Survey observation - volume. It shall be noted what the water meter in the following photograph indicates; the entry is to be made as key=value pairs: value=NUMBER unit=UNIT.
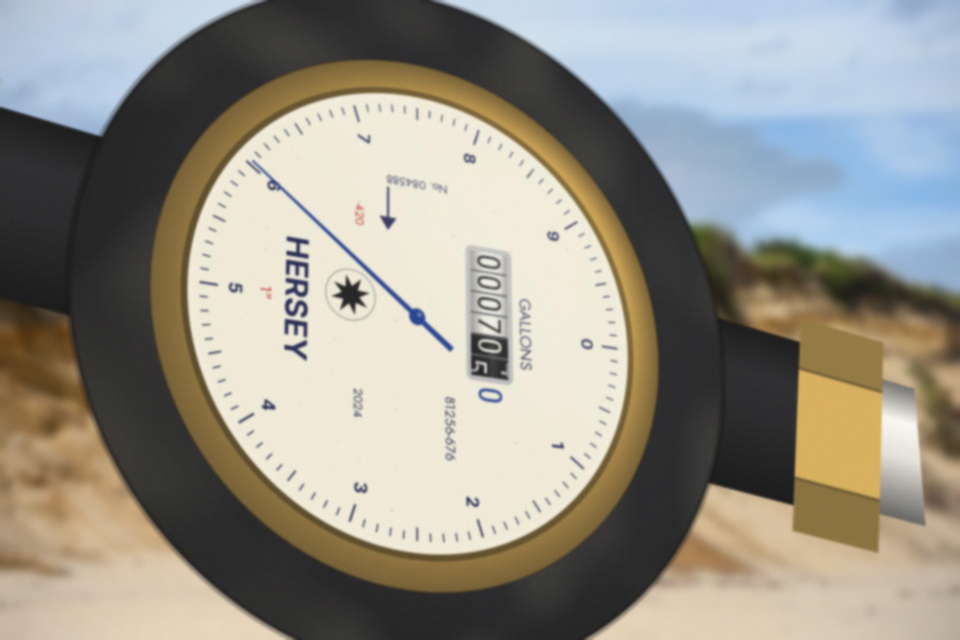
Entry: value=7046.0 unit=gal
